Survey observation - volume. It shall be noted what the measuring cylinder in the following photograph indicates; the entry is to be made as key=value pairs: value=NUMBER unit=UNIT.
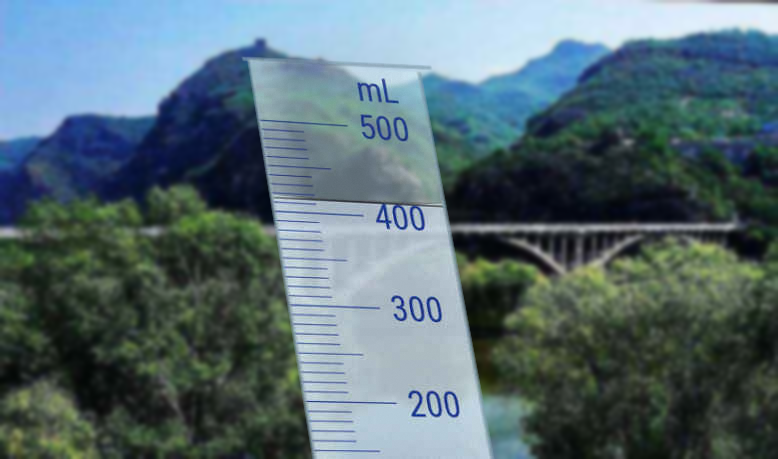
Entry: value=415 unit=mL
